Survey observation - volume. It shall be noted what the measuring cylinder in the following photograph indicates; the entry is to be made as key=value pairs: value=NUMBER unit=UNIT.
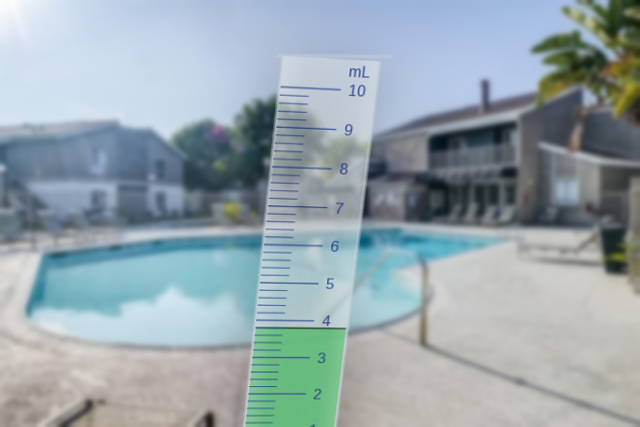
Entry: value=3.8 unit=mL
